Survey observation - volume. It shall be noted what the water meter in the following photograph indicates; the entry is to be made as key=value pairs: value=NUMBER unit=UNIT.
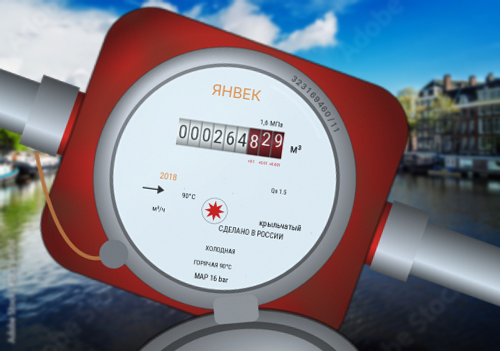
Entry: value=264.829 unit=m³
